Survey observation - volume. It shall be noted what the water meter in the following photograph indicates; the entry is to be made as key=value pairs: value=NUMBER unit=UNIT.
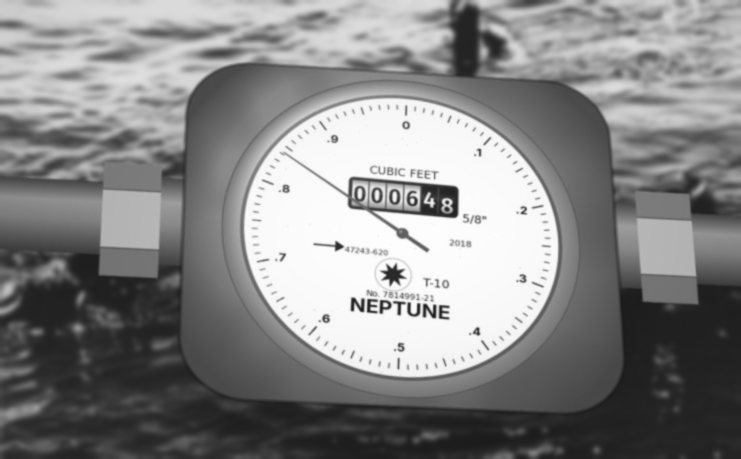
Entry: value=647.84 unit=ft³
